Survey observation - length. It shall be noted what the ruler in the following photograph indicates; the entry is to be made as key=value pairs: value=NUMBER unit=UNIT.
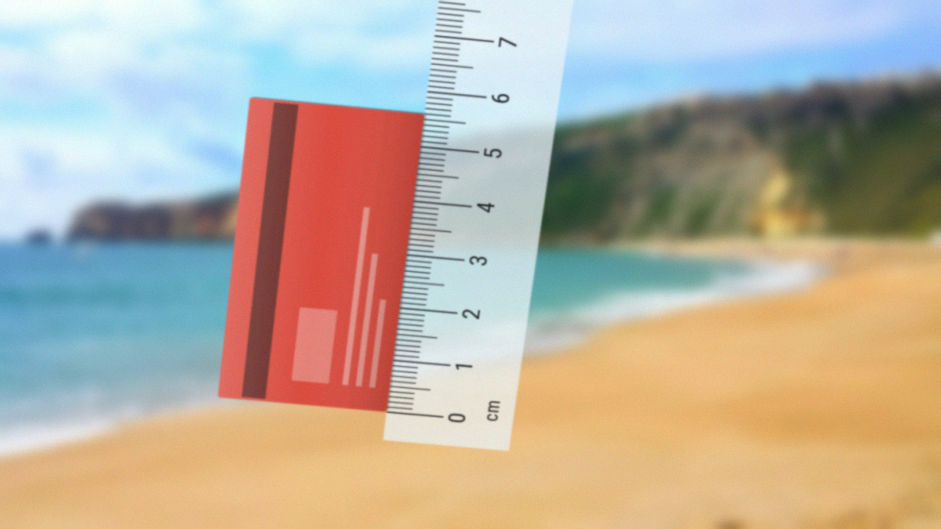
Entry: value=5.6 unit=cm
